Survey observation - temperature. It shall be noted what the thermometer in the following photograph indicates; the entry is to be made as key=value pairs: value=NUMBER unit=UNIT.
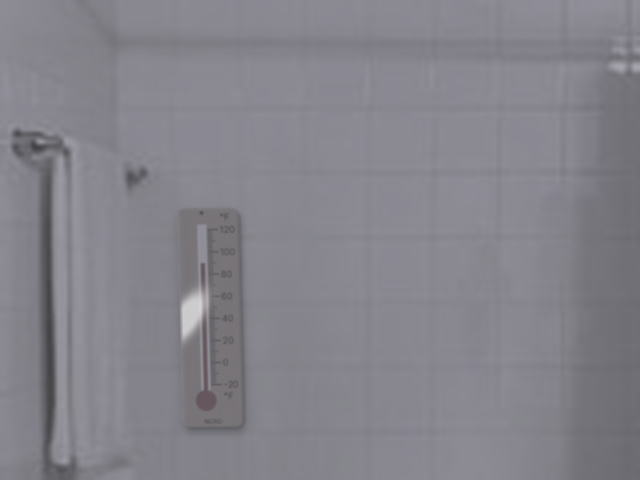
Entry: value=90 unit=°F
